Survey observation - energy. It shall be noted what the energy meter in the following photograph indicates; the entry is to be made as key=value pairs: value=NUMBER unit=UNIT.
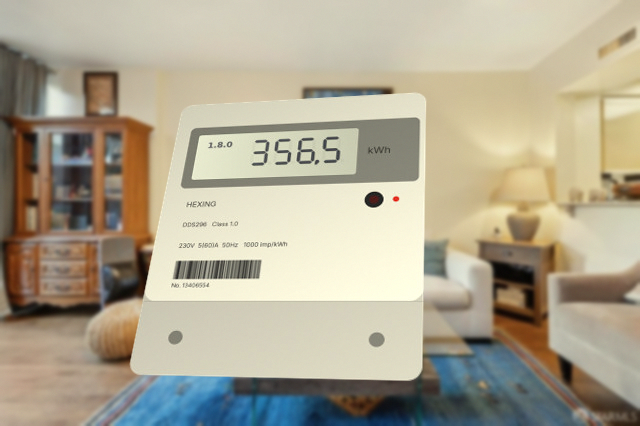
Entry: value=356.5 unit=kWh
